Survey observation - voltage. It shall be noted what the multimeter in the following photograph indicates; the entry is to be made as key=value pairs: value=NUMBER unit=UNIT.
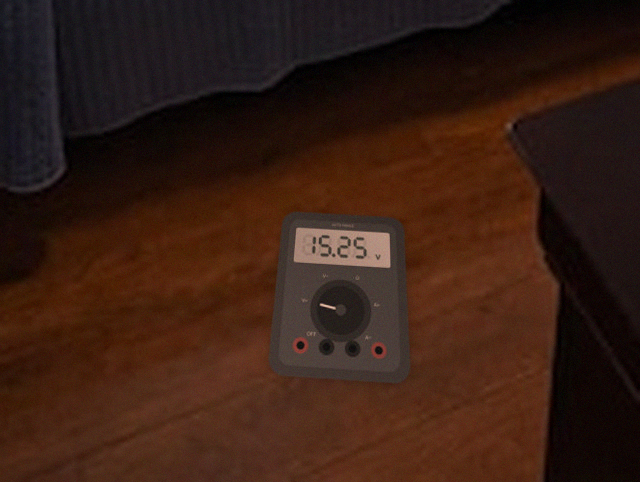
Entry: value=15.25 unit=V
